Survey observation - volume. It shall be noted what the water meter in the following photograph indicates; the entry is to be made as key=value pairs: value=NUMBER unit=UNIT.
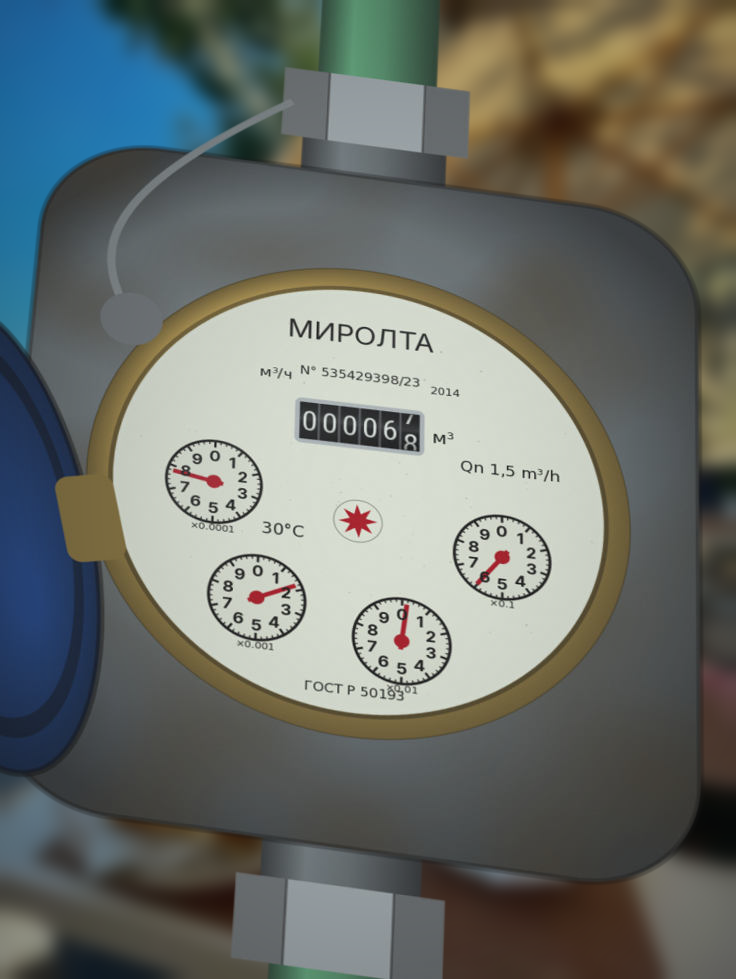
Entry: value=67.6017 unit=m³
